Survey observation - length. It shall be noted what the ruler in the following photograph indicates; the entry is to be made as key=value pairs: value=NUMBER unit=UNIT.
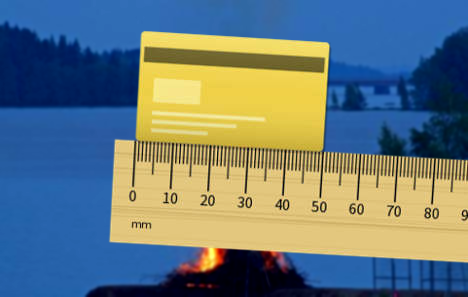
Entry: value=50 unit=mm
